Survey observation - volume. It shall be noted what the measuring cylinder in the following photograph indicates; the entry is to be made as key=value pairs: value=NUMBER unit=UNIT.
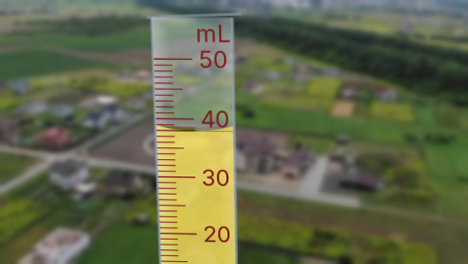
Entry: value=38 unit=mL
